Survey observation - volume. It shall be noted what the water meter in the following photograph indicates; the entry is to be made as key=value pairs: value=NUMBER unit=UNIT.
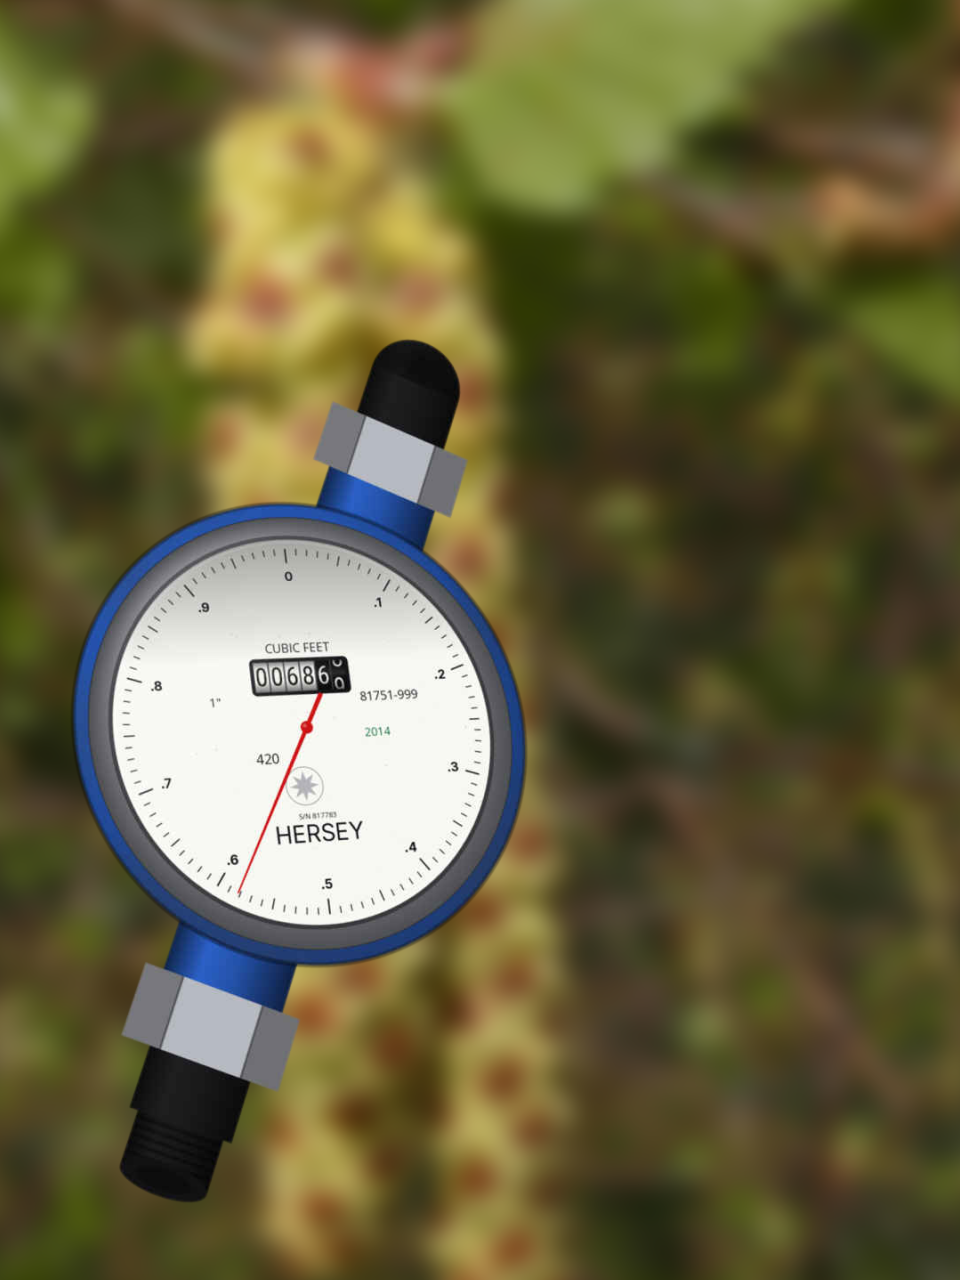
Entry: value=6868.58 unit=ft³
